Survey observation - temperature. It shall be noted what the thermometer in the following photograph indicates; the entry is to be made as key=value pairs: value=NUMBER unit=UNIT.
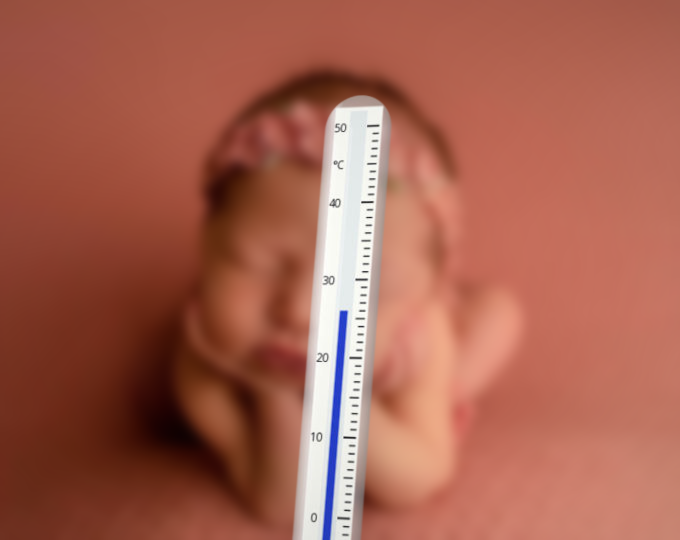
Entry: value=26 unit=°C
